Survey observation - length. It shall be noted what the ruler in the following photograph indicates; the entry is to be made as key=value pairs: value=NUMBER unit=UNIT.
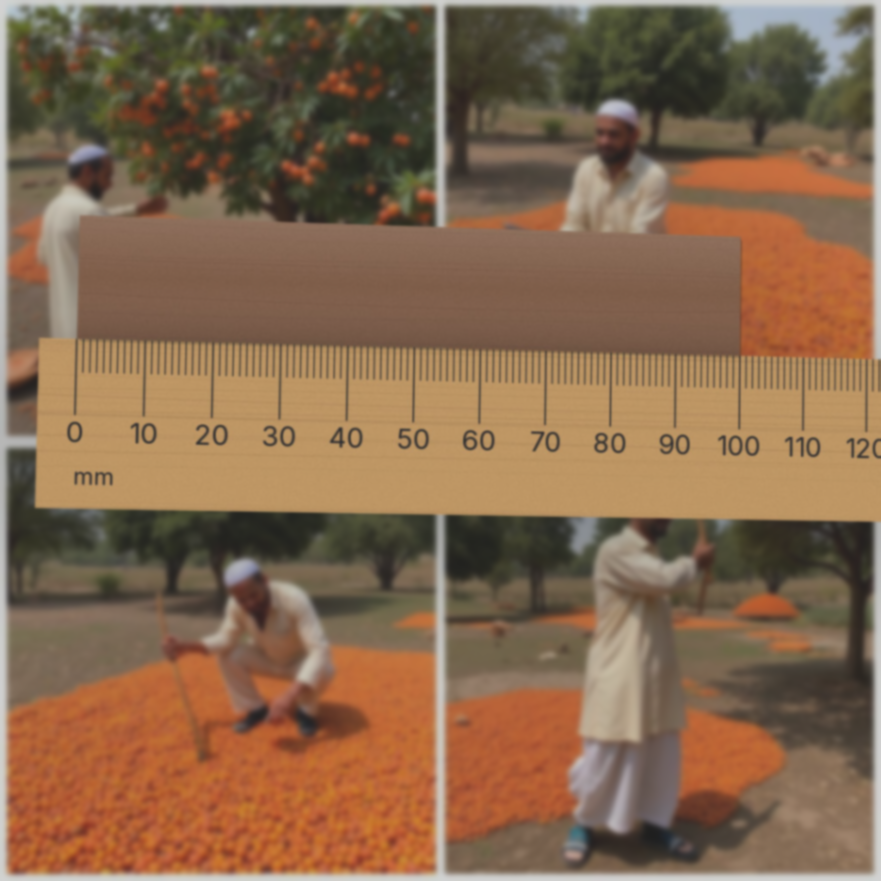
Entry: value=100 unit=mm
